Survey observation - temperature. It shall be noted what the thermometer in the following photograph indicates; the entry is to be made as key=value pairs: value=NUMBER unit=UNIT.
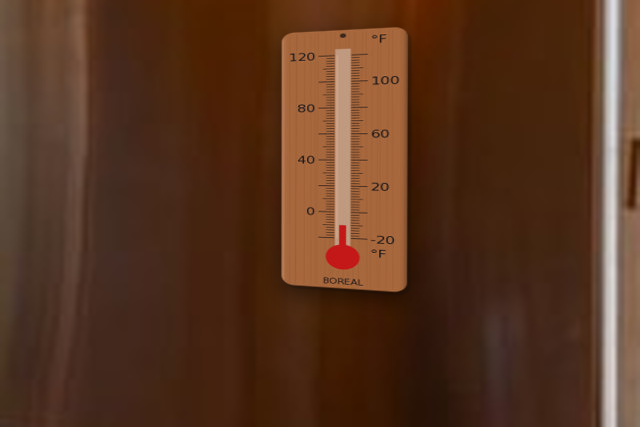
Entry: value=-10 unit=°F
